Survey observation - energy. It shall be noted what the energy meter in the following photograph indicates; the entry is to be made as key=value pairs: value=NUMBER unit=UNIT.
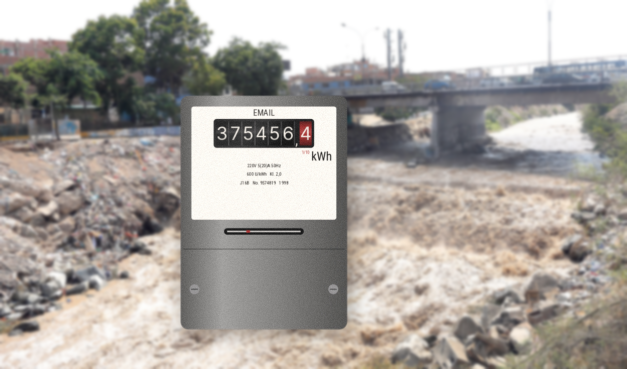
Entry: value=375456.4 unit=kWh
